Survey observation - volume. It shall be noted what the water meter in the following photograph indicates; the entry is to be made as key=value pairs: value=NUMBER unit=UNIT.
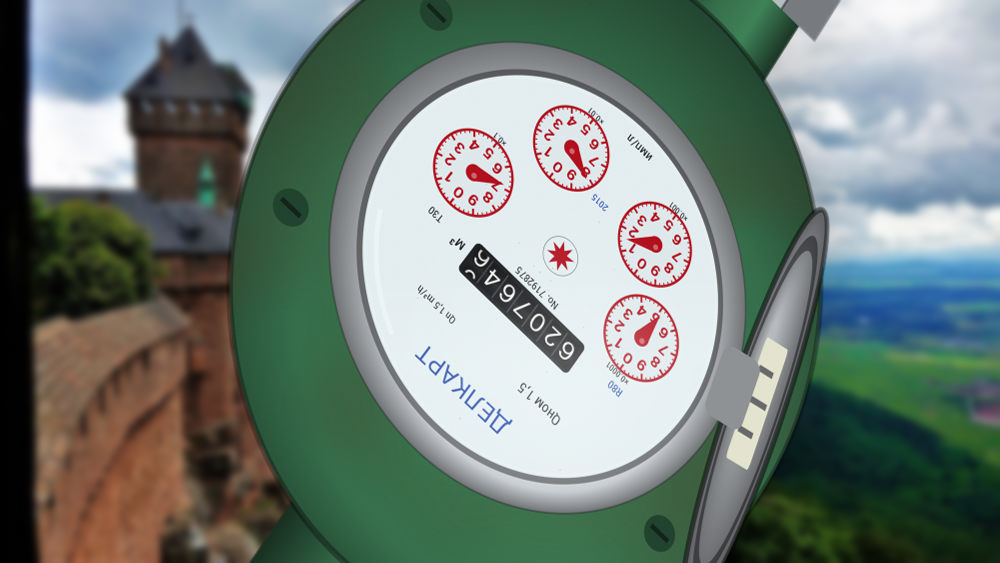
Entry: value=6207645.6815 unit=m³
